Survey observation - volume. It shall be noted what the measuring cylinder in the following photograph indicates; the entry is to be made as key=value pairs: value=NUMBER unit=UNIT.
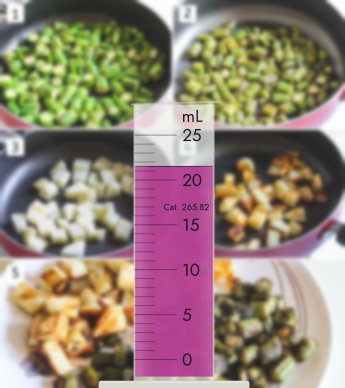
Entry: value=21.5 unit=mL
